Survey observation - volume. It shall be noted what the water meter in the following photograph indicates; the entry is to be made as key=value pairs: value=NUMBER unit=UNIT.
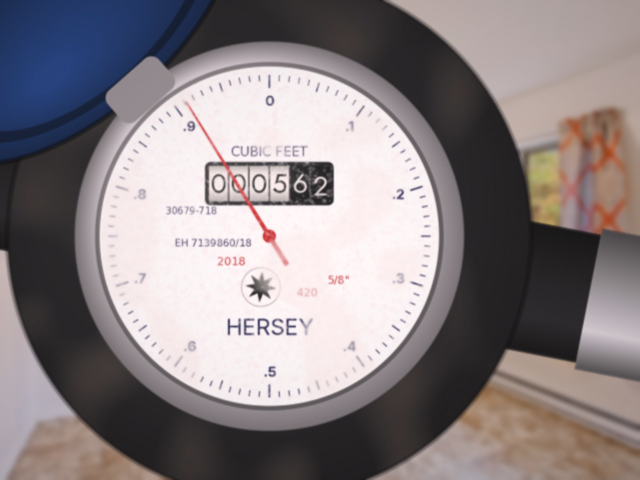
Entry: value=561.91 unit=ft³
